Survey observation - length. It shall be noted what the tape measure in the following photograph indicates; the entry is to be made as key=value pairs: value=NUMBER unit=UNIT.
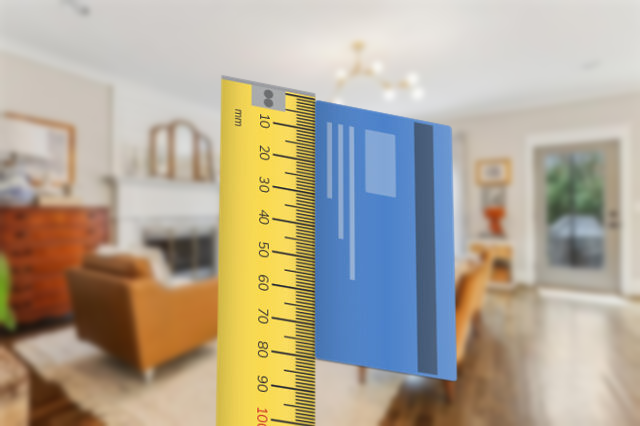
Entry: value=80 unit=mm
